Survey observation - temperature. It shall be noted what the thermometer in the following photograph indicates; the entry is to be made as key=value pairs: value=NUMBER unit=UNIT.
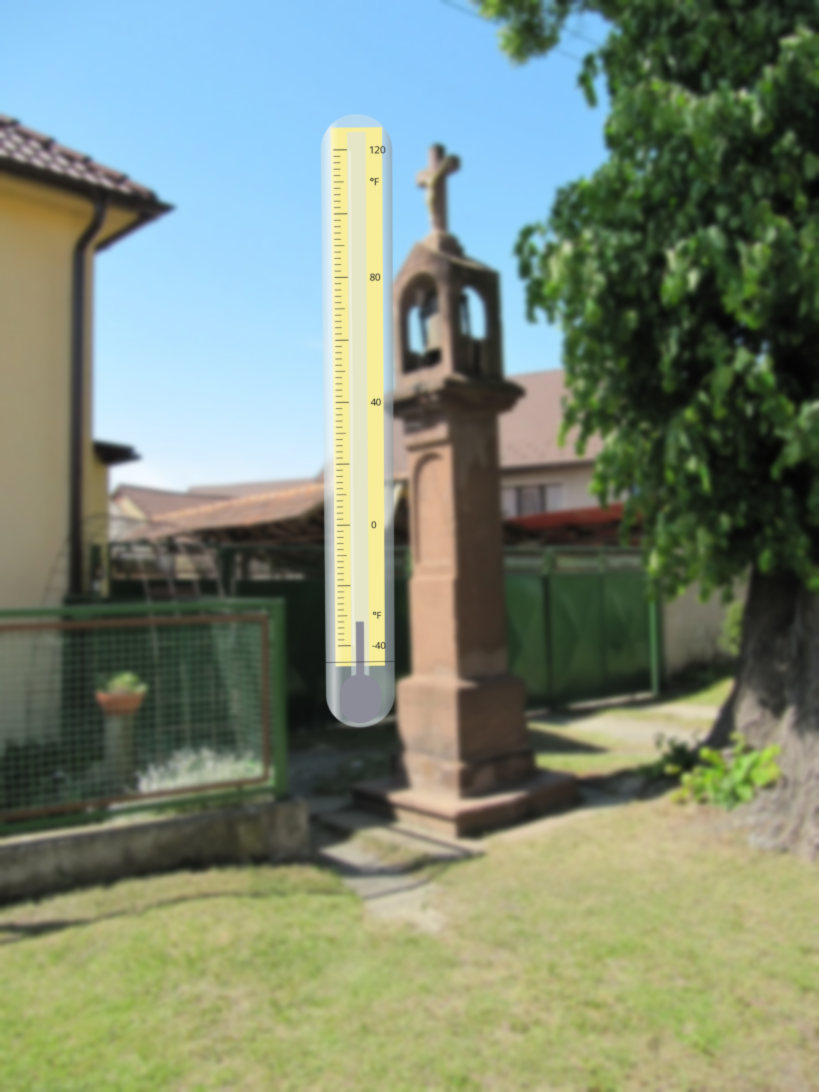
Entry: value=-32 unit=°F
